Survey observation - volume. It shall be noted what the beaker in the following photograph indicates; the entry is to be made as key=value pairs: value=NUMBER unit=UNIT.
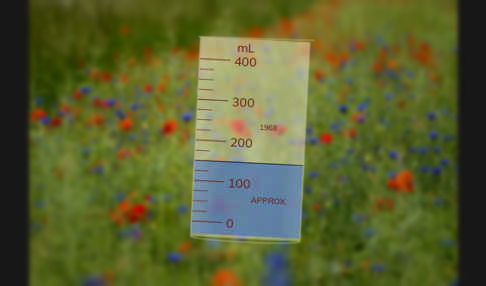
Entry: value=150 unit=mL
